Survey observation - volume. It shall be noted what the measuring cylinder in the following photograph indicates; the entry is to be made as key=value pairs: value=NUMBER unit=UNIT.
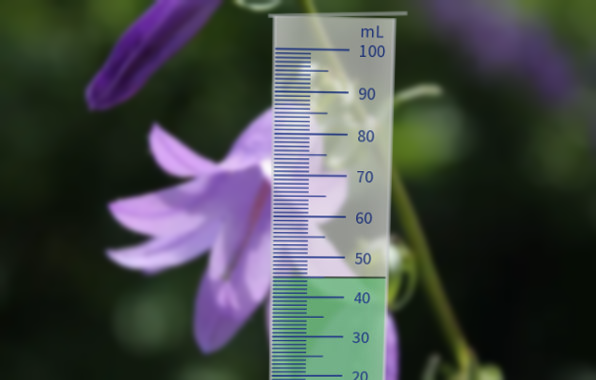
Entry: value=45 unit=mL
